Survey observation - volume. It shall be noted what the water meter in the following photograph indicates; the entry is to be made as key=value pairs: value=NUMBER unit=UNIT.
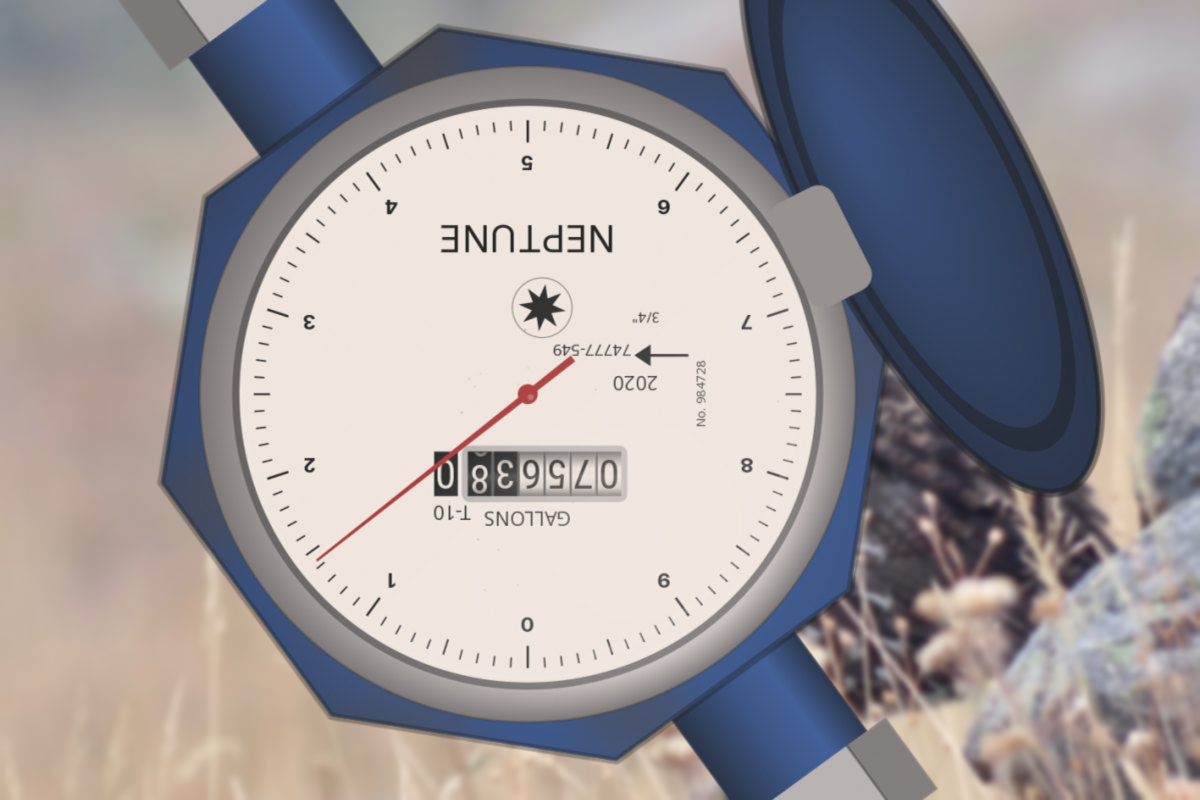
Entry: value=756381.4 unit=gal
